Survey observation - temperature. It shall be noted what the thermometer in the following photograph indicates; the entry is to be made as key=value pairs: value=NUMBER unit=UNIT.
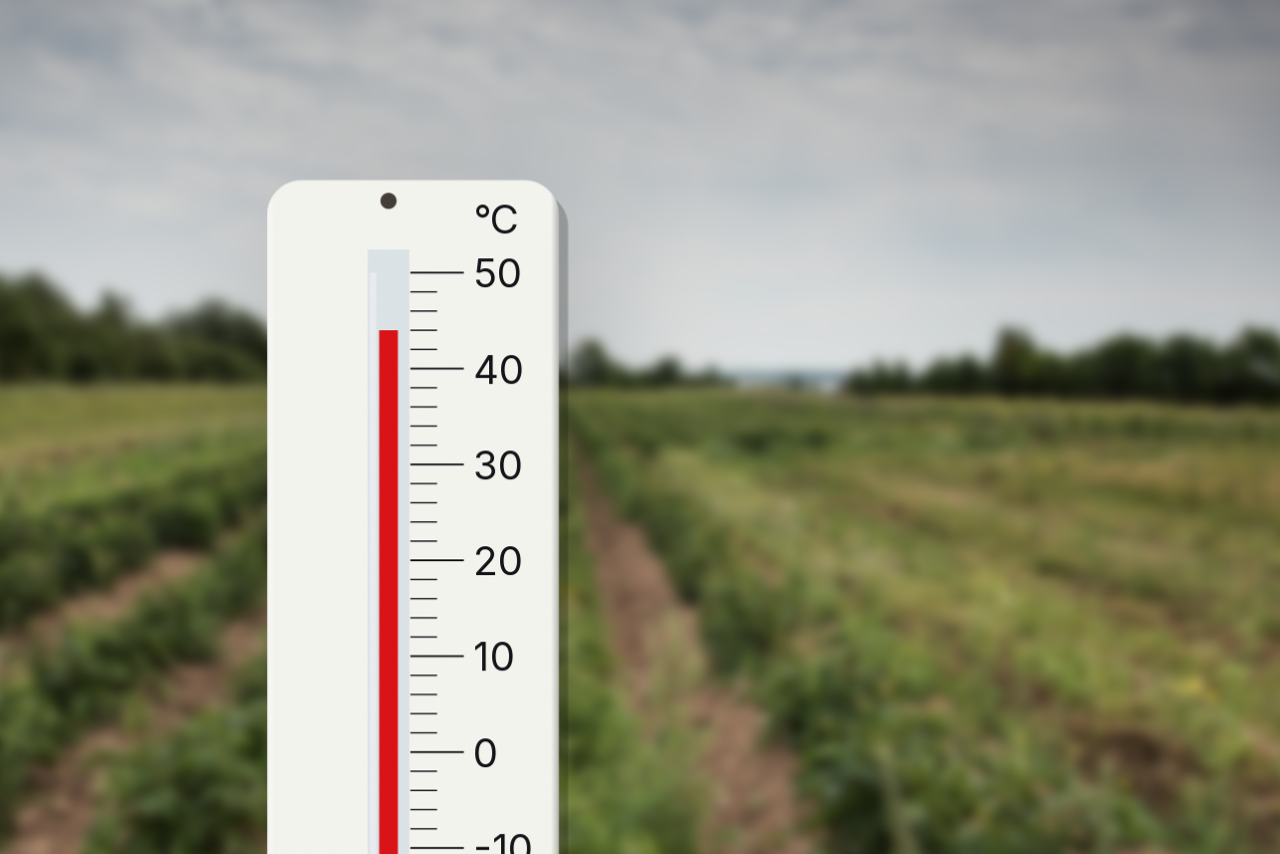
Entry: value=44 unit=°C
